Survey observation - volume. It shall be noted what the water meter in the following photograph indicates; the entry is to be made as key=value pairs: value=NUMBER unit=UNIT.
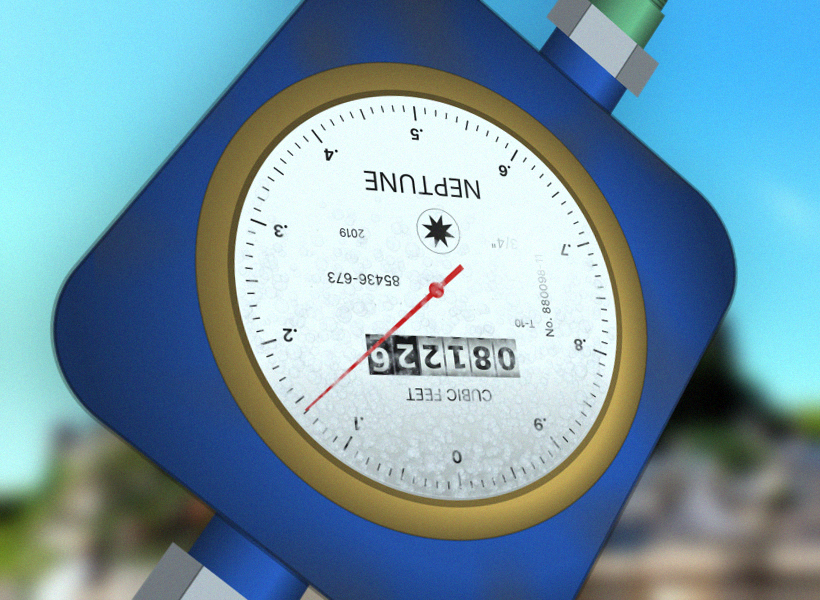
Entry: value=81226.14 unit=ft³
